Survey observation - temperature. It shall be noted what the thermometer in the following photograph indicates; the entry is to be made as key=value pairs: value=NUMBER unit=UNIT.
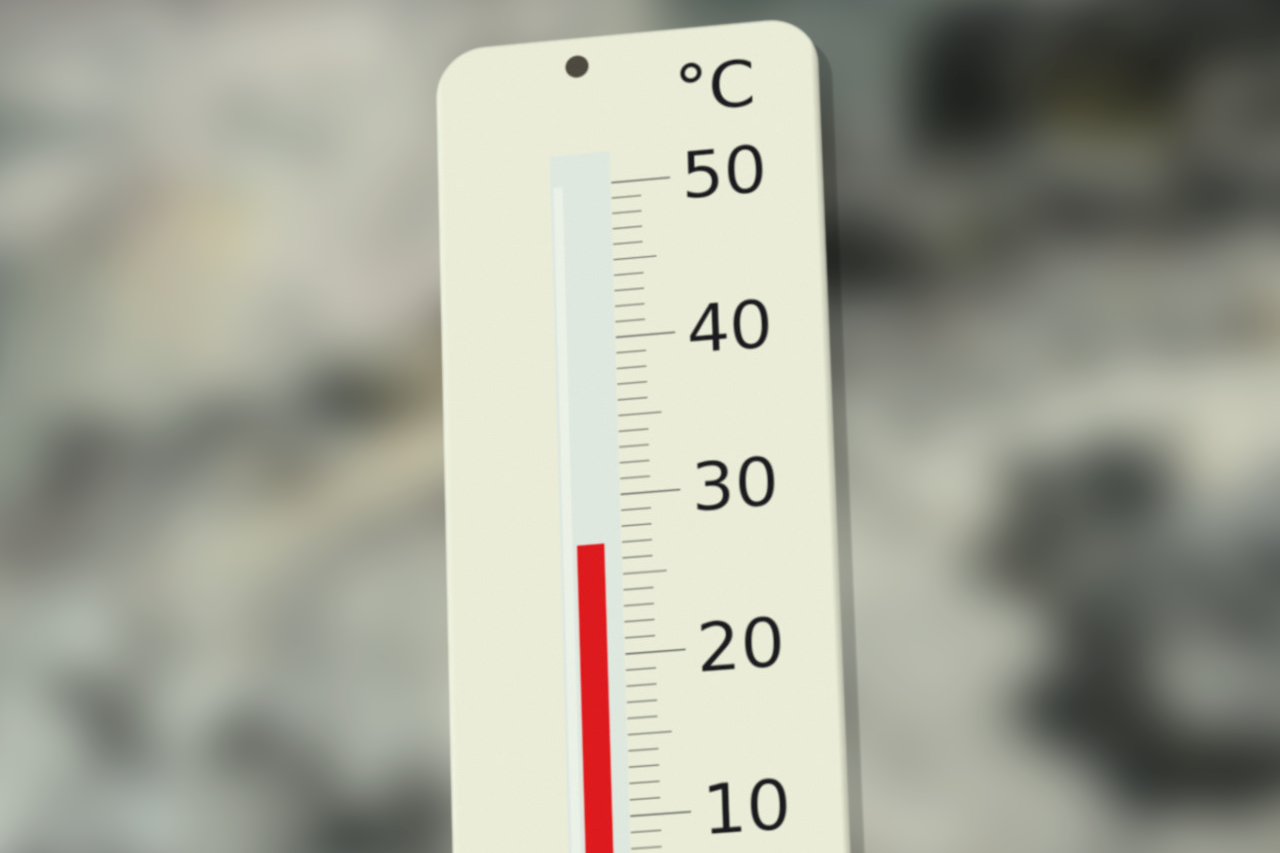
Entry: value=27 unit=°C
